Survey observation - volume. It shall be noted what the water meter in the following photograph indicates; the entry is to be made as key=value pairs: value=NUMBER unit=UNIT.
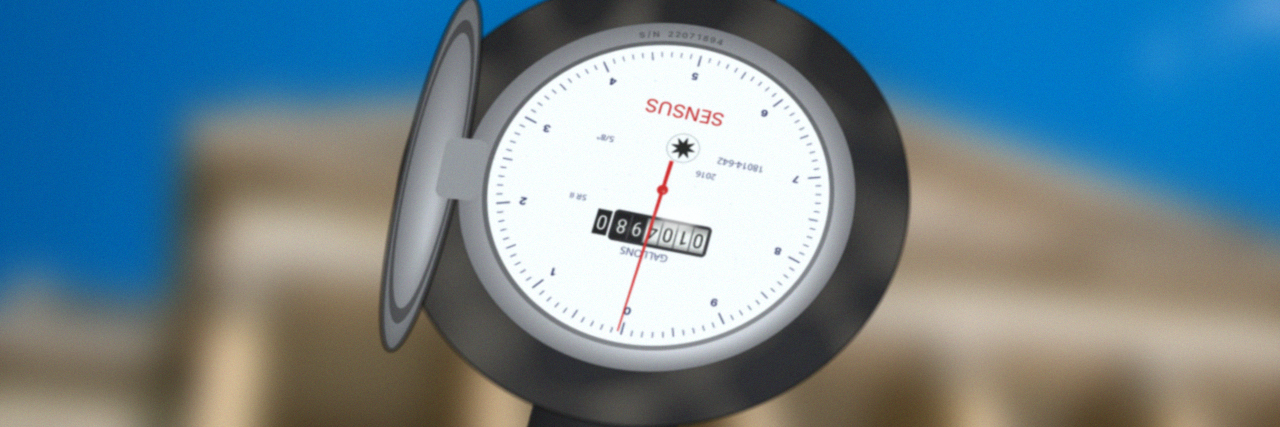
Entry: value=104980.0 unit=gal
